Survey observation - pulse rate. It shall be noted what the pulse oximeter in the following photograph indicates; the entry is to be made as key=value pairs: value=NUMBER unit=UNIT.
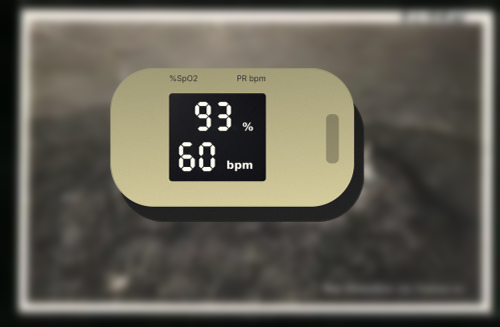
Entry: value=60 unit=bpm
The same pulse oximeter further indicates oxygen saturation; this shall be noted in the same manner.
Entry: value=93 unit=%
